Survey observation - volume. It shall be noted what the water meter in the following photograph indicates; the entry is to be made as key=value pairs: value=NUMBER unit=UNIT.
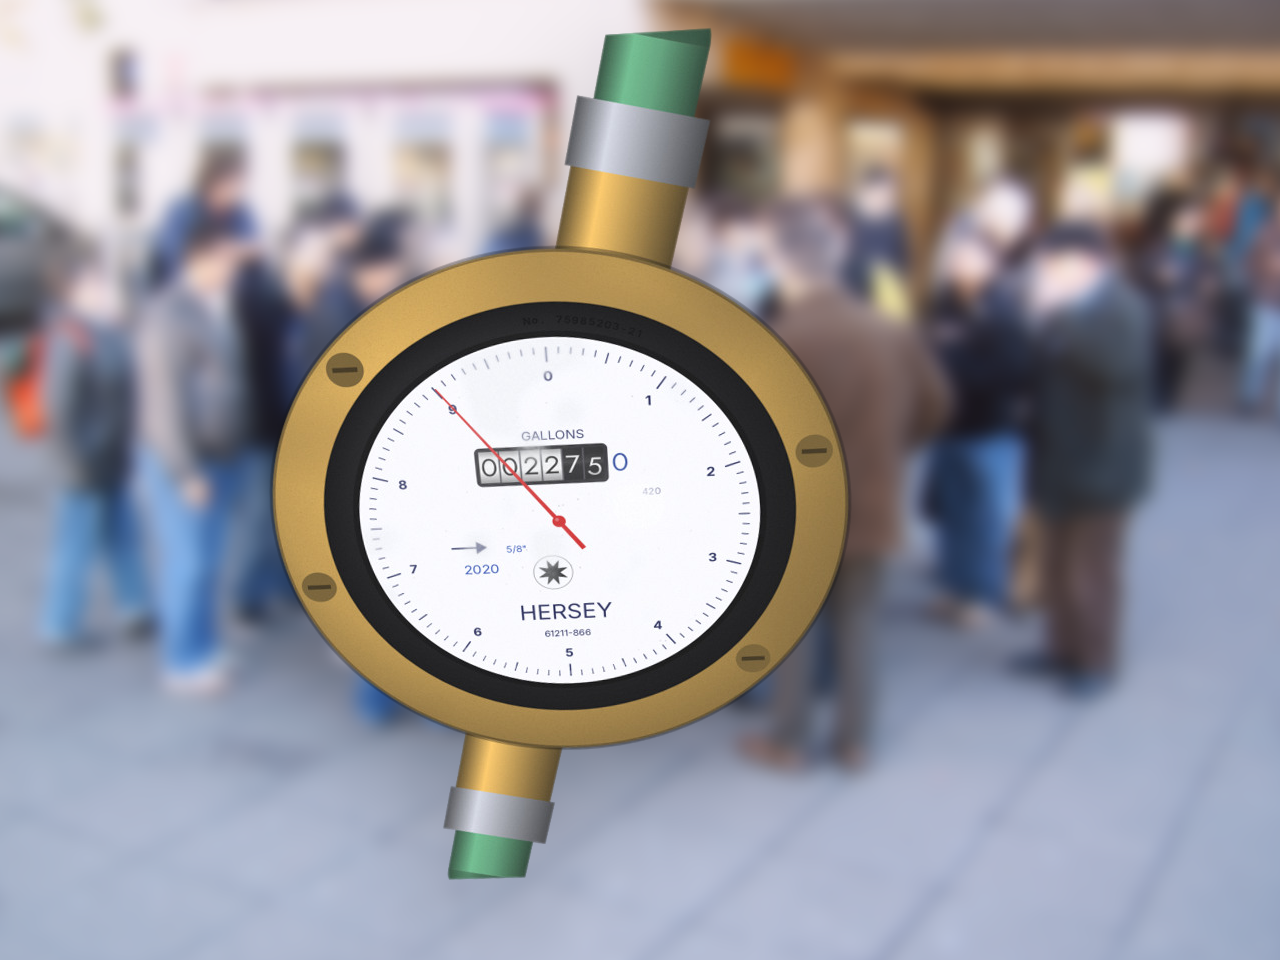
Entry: value=22749.0 unit=gal
